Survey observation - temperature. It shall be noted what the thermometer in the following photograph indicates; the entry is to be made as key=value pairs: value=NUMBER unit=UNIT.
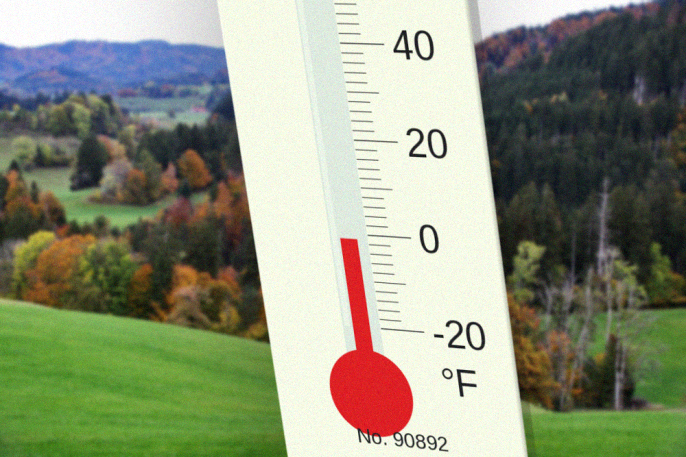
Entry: value=-1 unit=°F
